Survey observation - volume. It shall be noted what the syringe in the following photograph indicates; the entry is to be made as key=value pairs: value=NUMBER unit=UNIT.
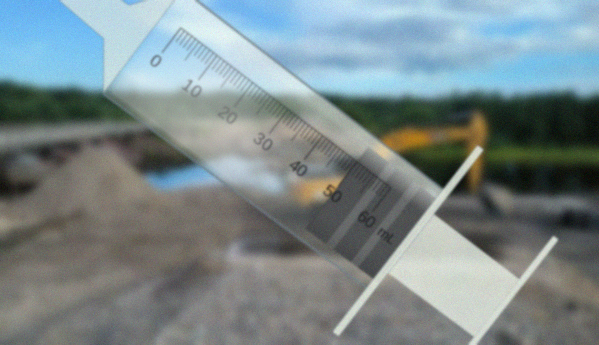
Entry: value=50 unit=mL
